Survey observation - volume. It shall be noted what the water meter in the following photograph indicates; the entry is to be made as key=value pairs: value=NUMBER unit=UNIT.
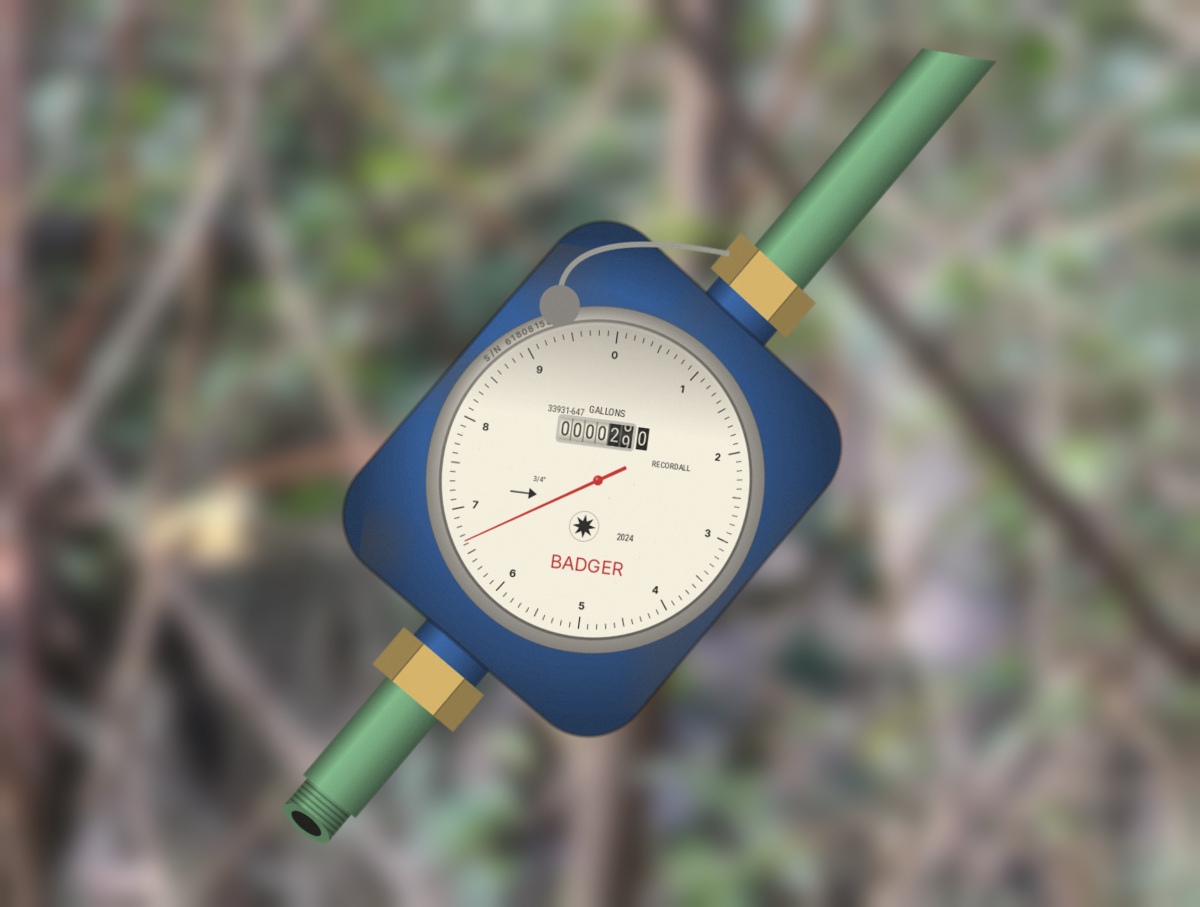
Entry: value=286.6 unit=gal
